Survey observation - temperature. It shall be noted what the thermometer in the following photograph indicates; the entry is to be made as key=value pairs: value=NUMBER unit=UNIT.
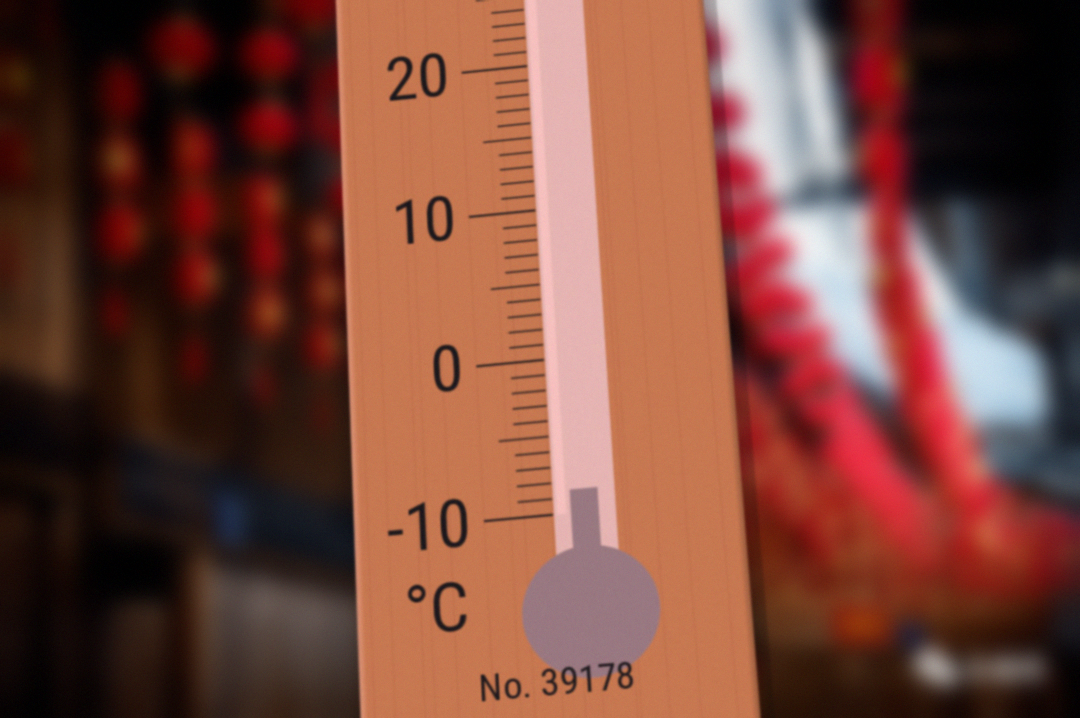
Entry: value=-8.5 unit=°C
